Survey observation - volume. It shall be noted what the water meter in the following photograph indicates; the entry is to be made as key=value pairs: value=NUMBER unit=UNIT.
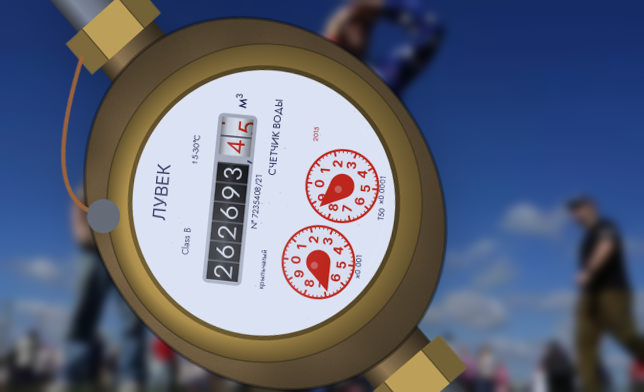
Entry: value=262693.4468 unit=m³
